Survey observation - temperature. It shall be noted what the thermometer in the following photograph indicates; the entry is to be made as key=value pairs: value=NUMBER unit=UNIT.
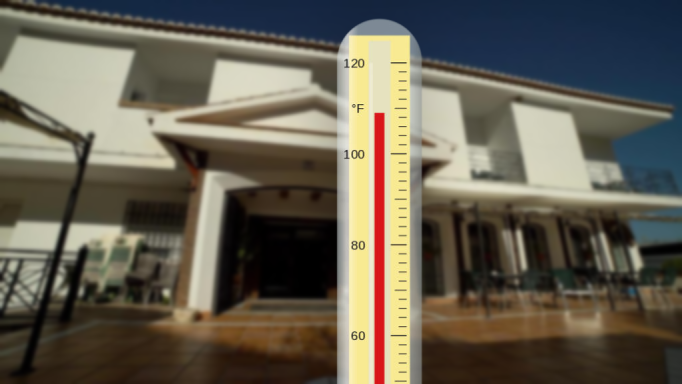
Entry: value=109 unit=°F
